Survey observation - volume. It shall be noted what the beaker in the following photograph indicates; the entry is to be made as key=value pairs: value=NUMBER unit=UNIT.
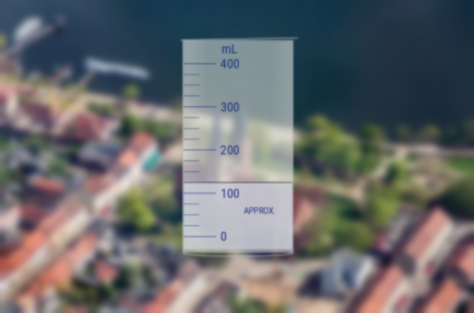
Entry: value=125 unit=mL
